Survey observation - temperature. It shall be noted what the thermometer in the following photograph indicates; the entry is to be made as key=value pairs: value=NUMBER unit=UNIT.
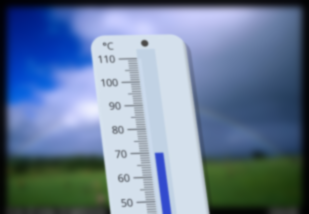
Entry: value=70 unit=°C
